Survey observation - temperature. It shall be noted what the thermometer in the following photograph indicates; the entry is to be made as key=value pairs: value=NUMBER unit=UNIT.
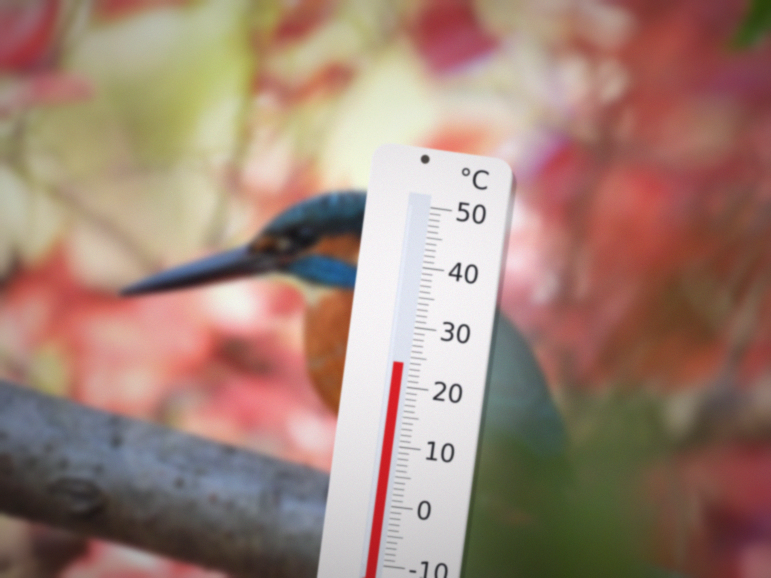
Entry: value=24 unit=°C
